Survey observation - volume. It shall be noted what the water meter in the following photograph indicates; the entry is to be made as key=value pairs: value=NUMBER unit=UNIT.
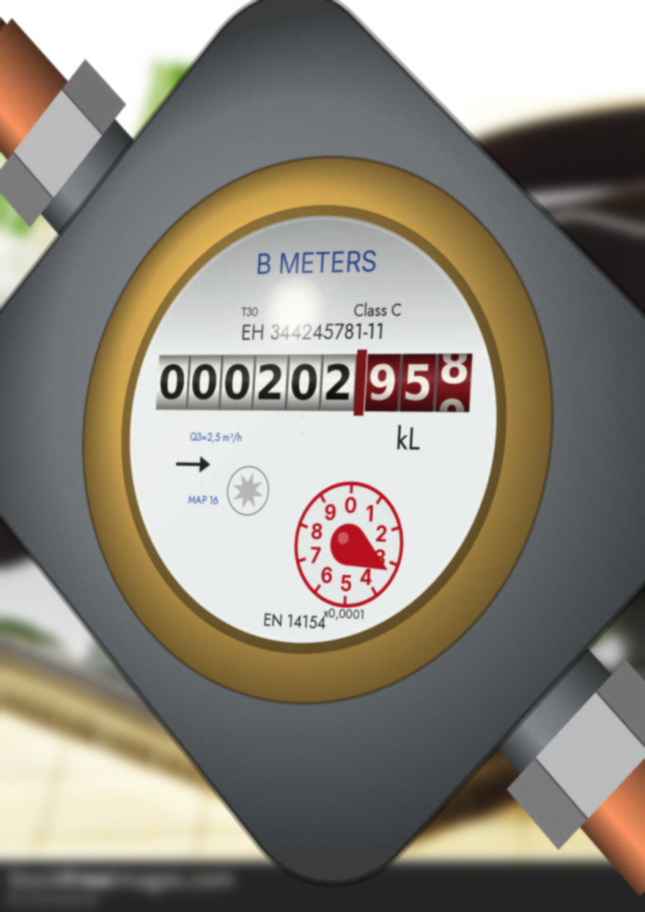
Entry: value=202.9583 unit=kL
